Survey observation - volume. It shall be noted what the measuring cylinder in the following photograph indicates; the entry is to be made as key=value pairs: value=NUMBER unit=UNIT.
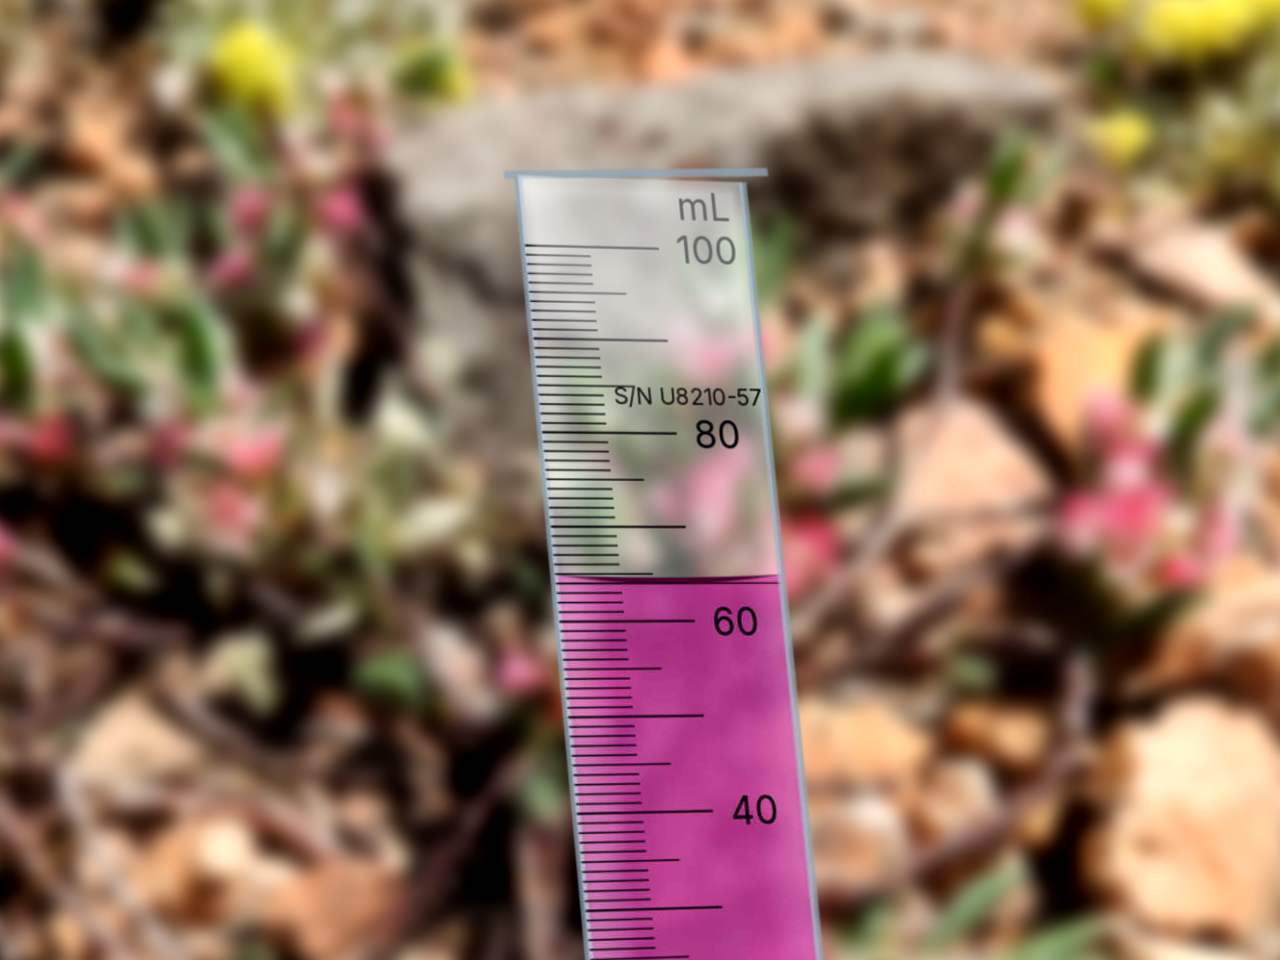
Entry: value=64 unit=mL
